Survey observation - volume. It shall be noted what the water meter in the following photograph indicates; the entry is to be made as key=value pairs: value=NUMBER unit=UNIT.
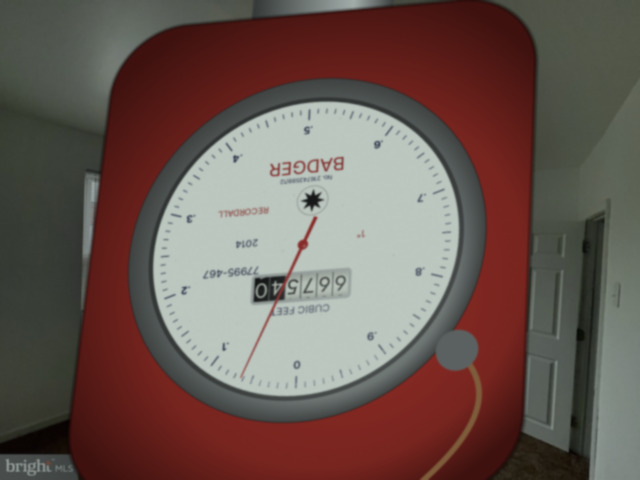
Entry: value=667540.06 unit=ft³
